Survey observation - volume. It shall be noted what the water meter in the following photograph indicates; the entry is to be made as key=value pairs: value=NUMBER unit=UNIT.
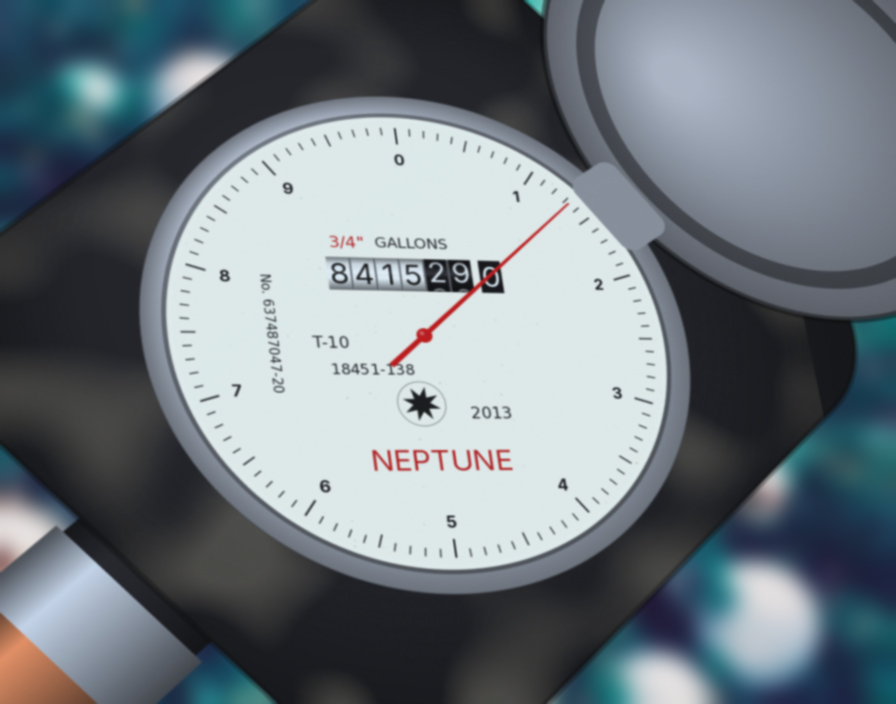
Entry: value=8415291.3 unit=gal
